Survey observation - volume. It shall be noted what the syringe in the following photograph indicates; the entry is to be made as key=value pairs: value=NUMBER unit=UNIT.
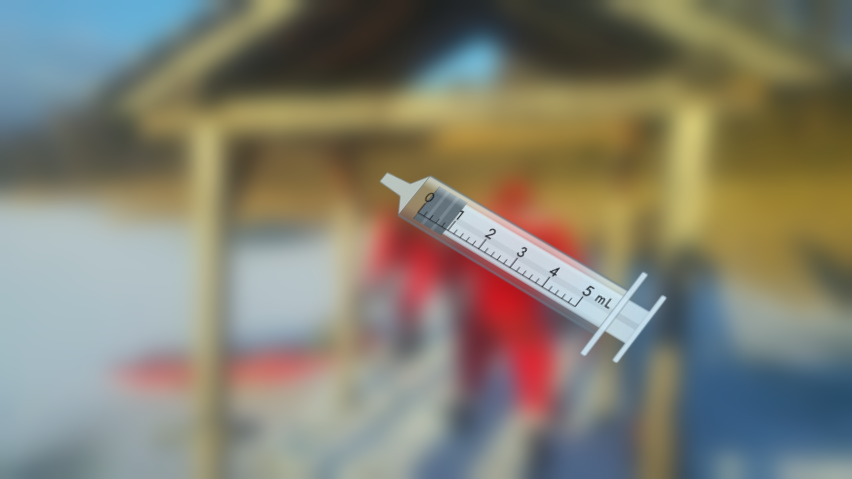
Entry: value=0 unit=mL
